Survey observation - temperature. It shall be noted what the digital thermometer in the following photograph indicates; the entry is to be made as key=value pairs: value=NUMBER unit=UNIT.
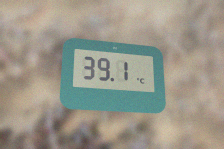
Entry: value=39.1 unit=°C
